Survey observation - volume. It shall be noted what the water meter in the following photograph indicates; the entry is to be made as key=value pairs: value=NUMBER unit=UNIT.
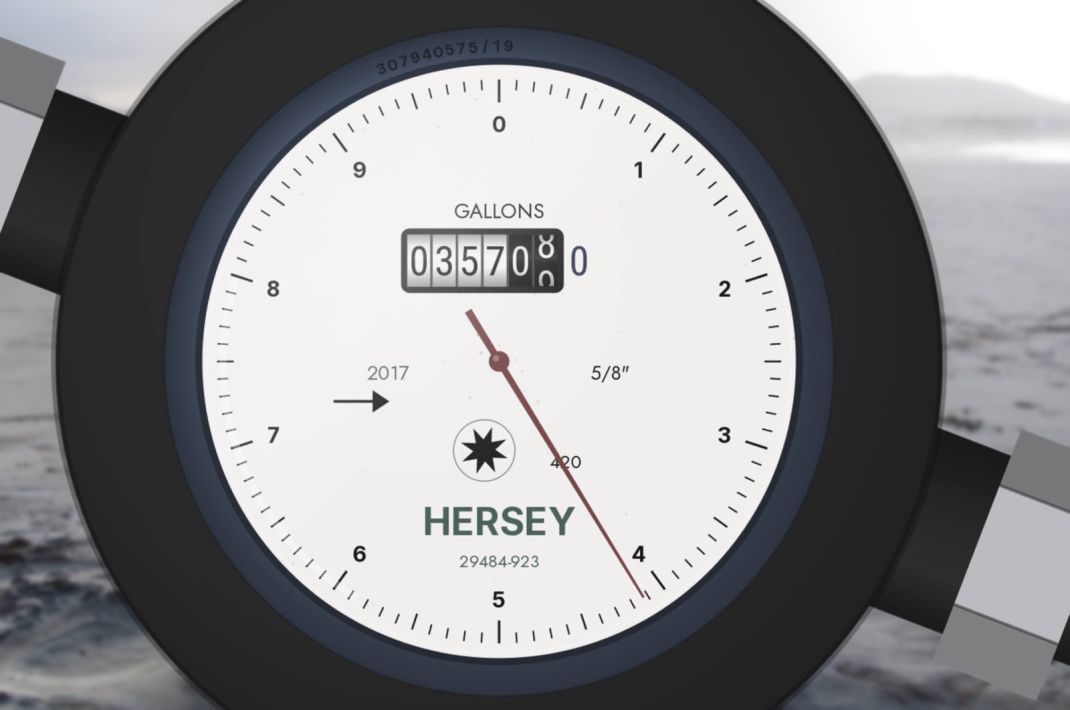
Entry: value=357084.1 unit=gal
